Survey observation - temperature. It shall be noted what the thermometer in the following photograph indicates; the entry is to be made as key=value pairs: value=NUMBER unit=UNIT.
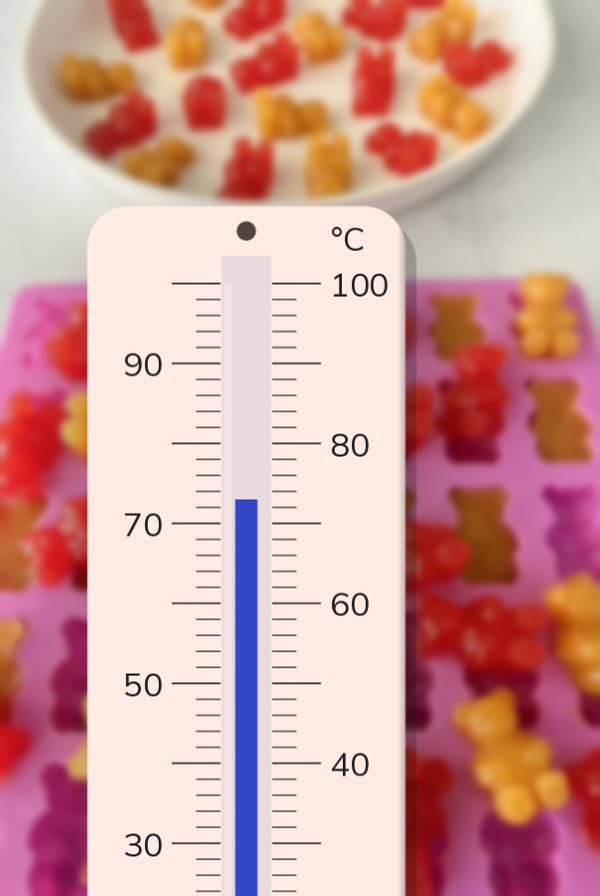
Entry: value=73 unit=°C
